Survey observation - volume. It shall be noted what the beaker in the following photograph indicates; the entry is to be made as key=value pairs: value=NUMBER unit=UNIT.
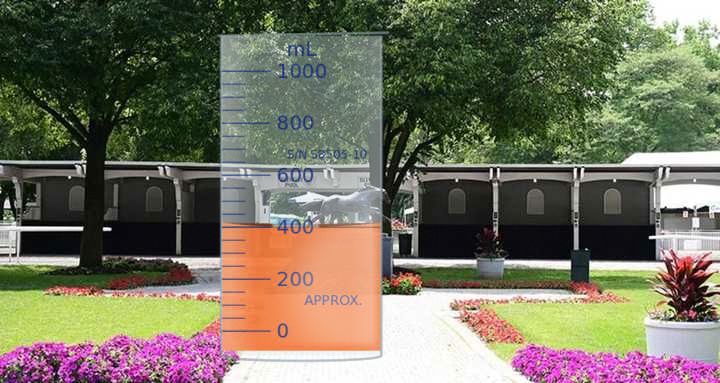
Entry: value=400 unit=mL
